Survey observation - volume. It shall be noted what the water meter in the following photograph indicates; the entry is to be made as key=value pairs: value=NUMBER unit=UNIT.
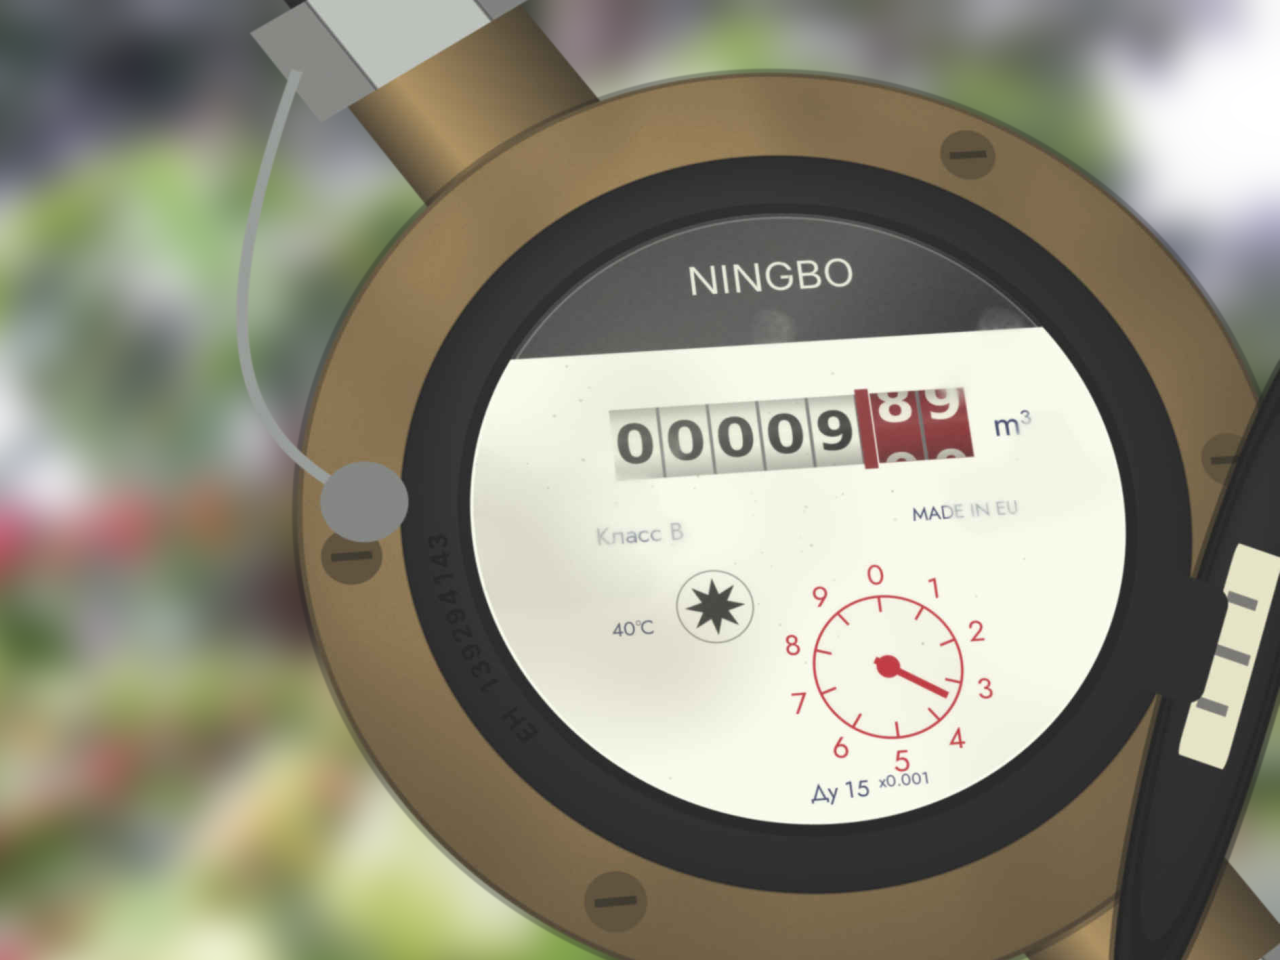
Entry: value=9.893 unit=m³
